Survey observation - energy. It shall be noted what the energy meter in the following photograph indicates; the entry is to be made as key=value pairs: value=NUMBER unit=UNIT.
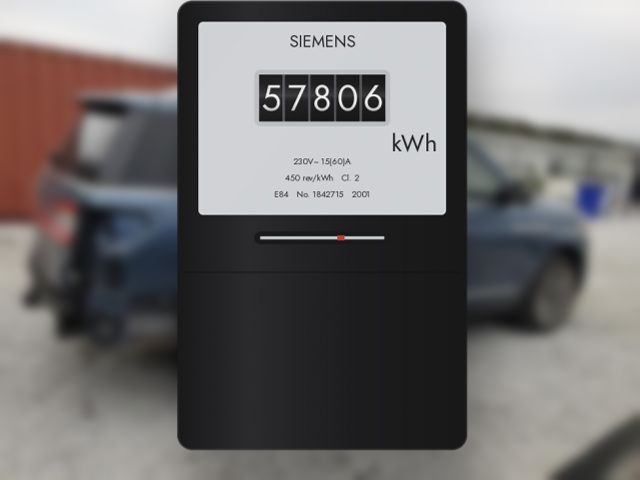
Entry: value=57806 unit=kWh
